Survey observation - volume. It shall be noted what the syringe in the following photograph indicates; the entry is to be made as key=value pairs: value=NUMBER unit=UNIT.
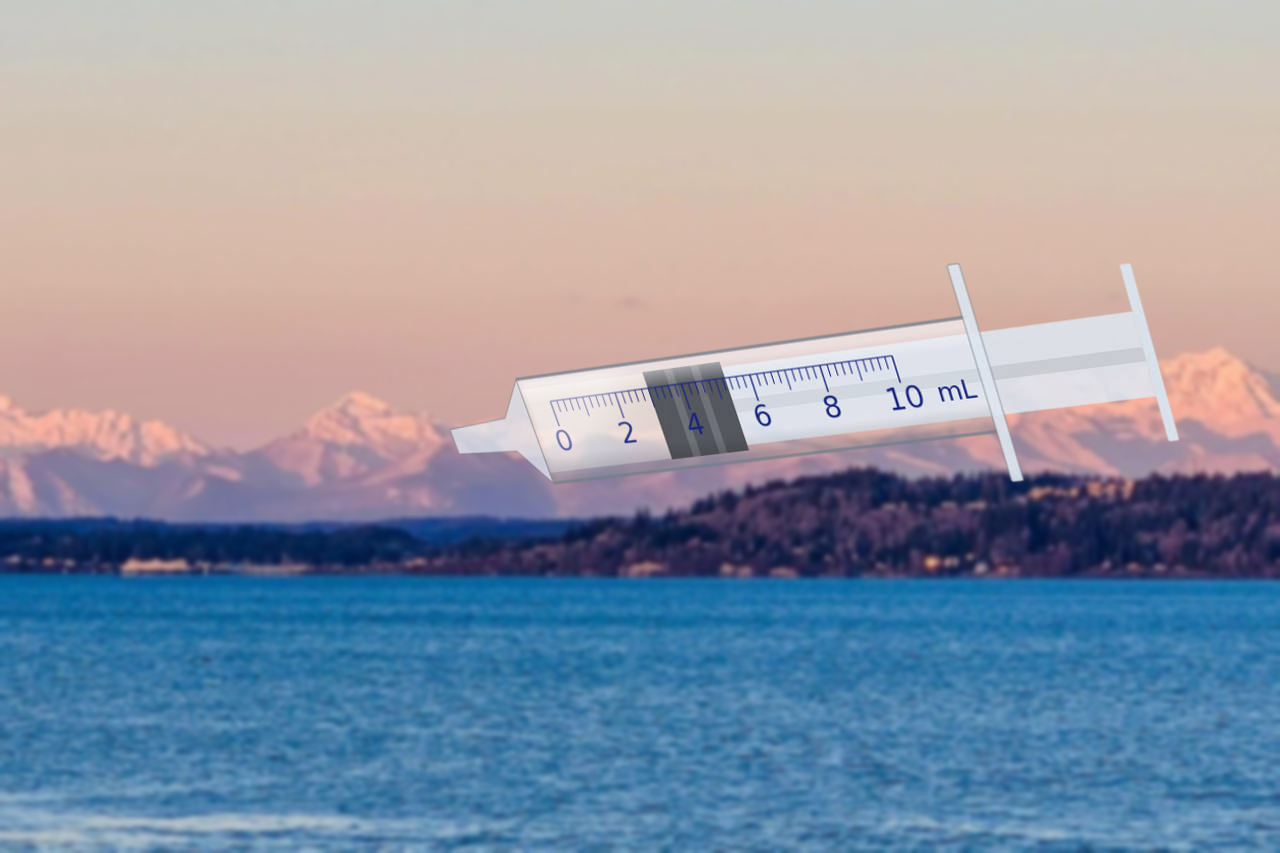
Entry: value=3 unit=mL
